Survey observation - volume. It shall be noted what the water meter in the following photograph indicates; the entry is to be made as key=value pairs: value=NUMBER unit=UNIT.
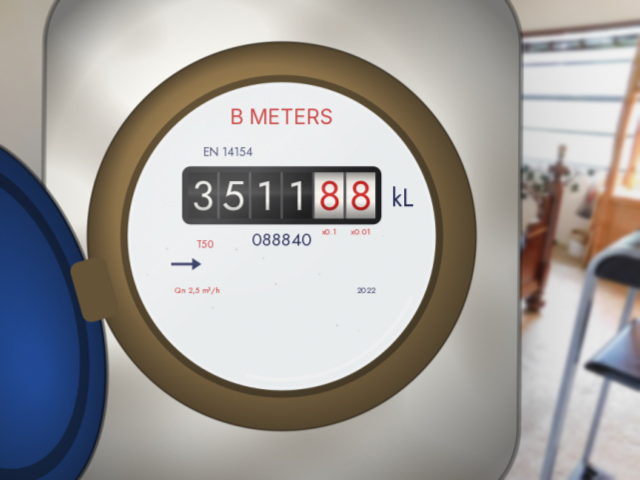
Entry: value=3511.88 unit=kL
